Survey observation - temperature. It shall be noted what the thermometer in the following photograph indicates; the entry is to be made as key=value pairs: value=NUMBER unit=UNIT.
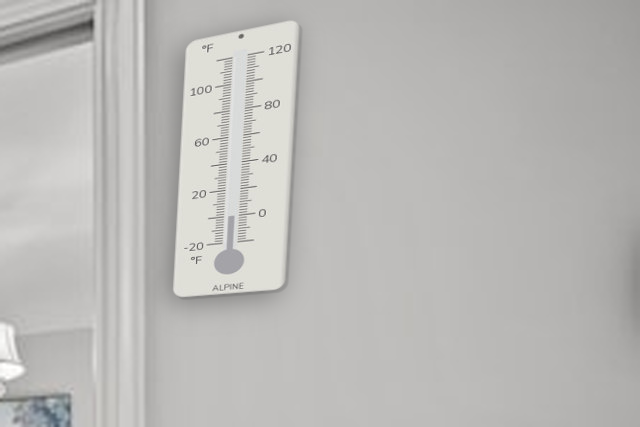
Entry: value=0 unit=°F
